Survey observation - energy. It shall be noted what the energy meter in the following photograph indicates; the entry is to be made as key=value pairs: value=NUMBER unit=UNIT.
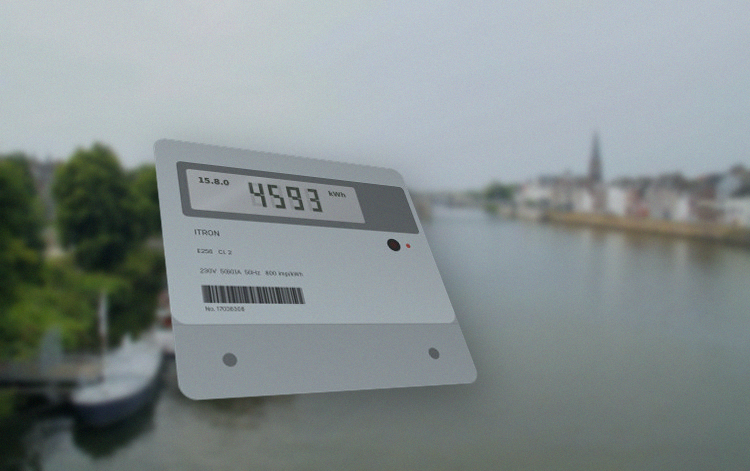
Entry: value=4593 unit=kWh
